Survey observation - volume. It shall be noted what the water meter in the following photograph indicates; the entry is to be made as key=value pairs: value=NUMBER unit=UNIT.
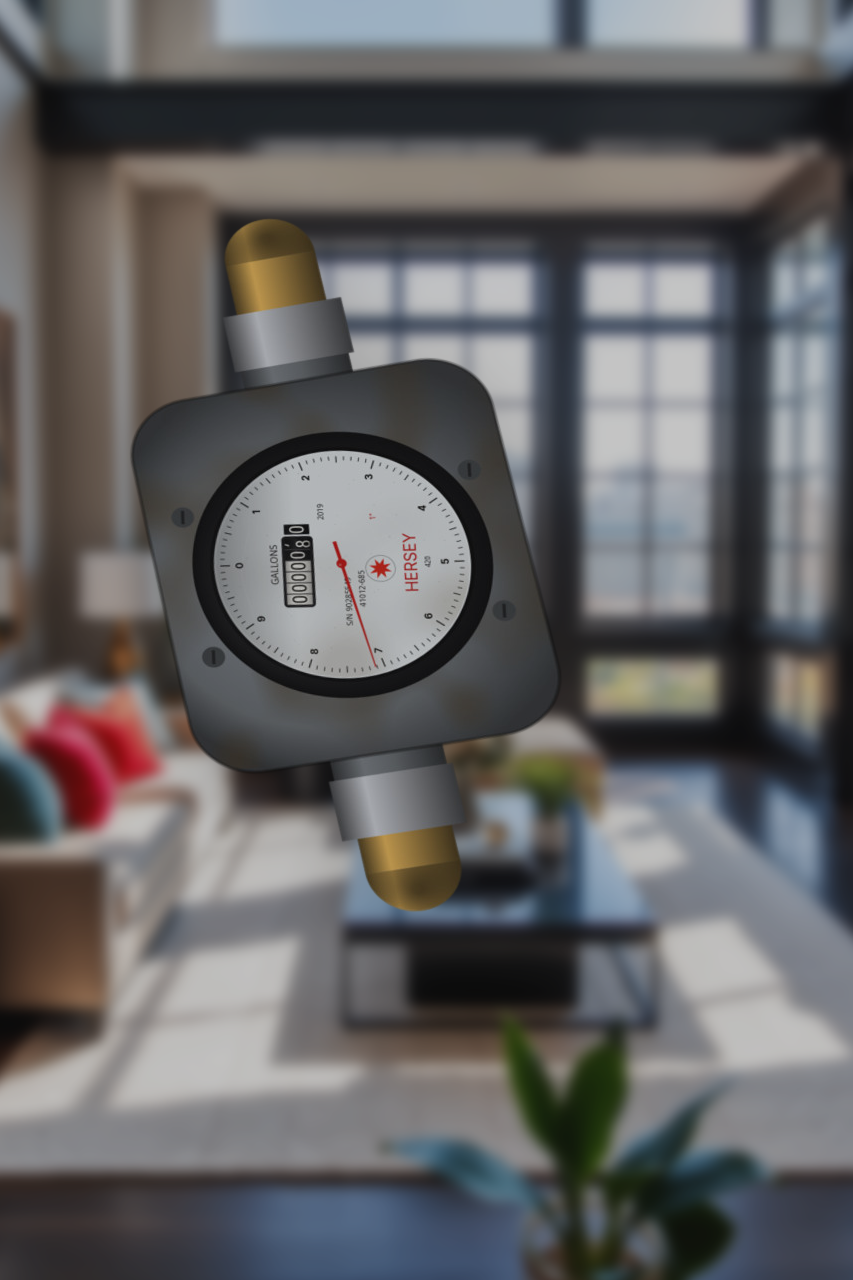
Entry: value=77.1 unit=gal
